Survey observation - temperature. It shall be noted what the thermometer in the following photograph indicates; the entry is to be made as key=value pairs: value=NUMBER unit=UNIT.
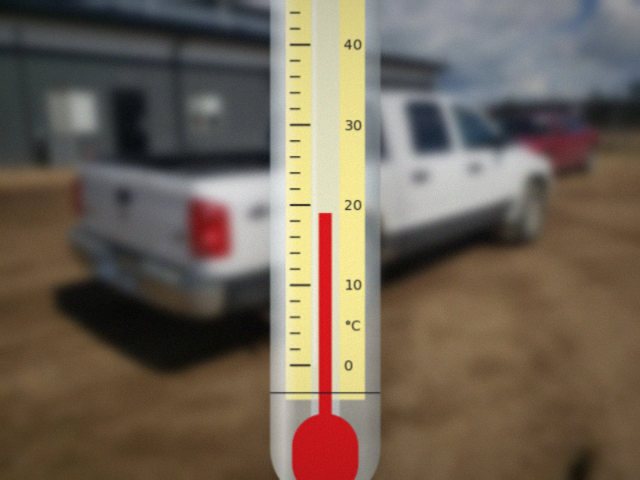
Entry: value=19 unit=°C
